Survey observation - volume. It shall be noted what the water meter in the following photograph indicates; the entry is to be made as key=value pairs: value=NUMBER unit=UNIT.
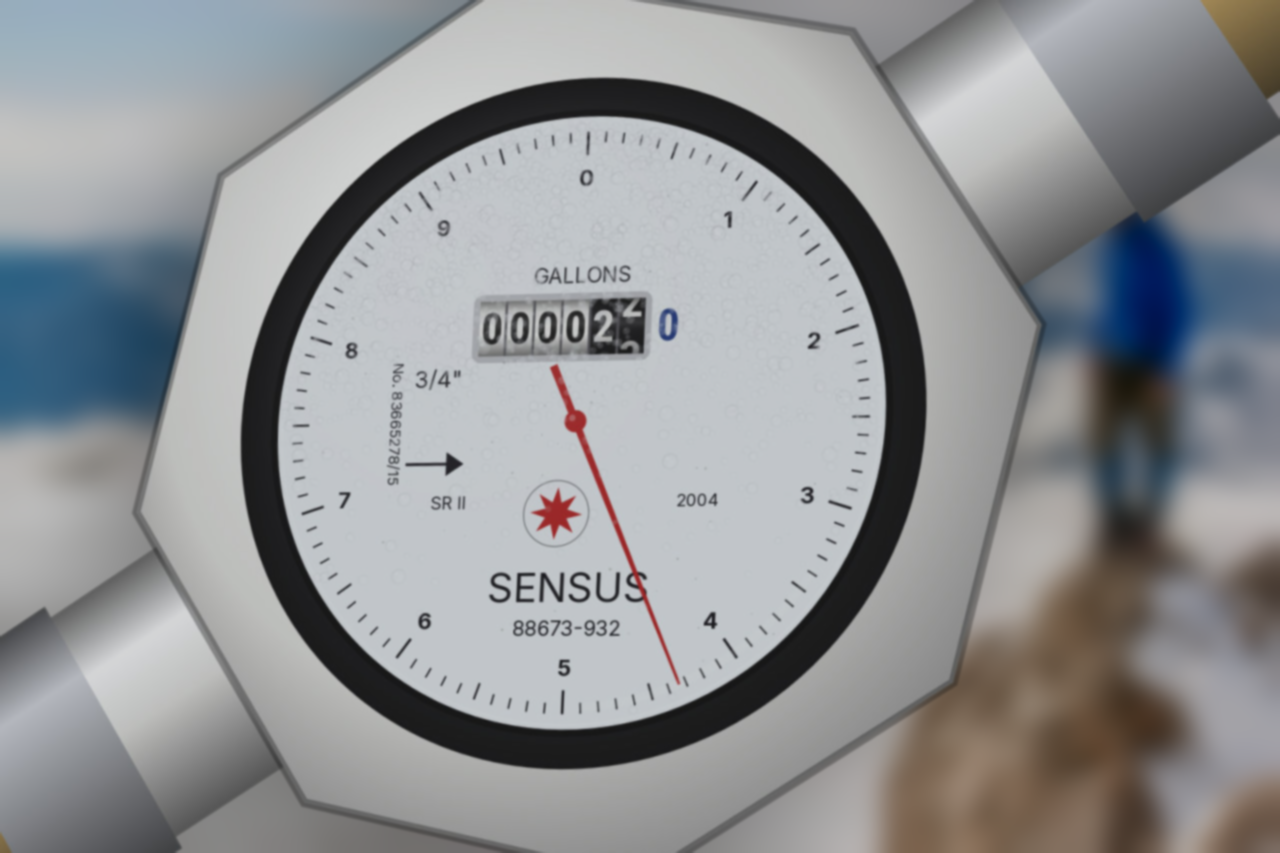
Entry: value=224.3 unit=gal
